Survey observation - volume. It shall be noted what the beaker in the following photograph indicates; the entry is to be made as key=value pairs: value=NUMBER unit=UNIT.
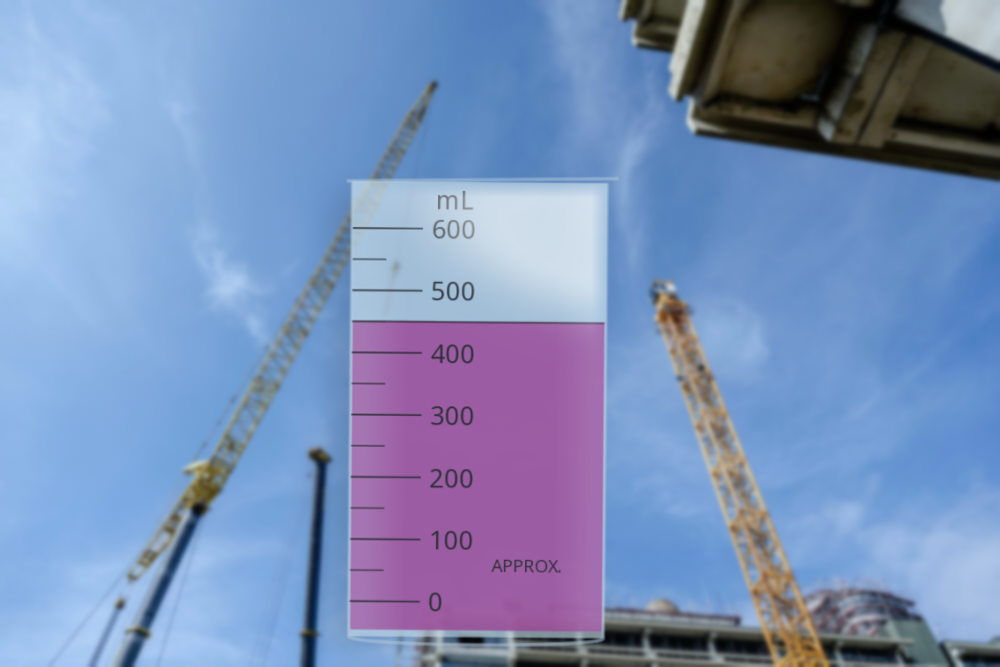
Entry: value=450 unit=mL
